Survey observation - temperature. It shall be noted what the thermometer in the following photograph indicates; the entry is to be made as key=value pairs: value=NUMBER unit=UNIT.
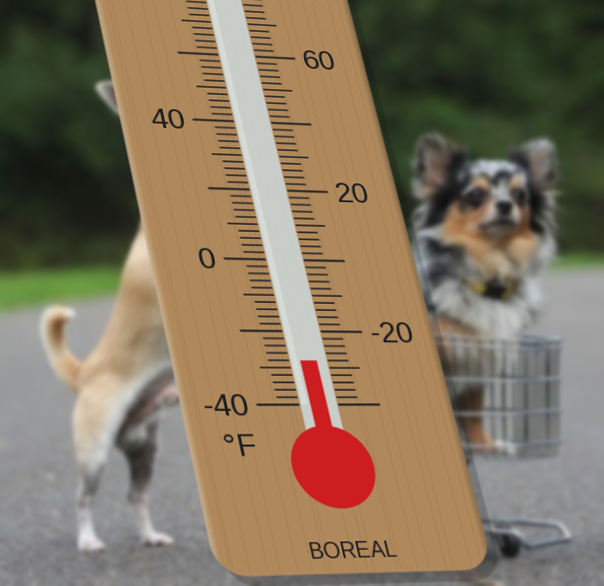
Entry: value=-28 unit=°F
